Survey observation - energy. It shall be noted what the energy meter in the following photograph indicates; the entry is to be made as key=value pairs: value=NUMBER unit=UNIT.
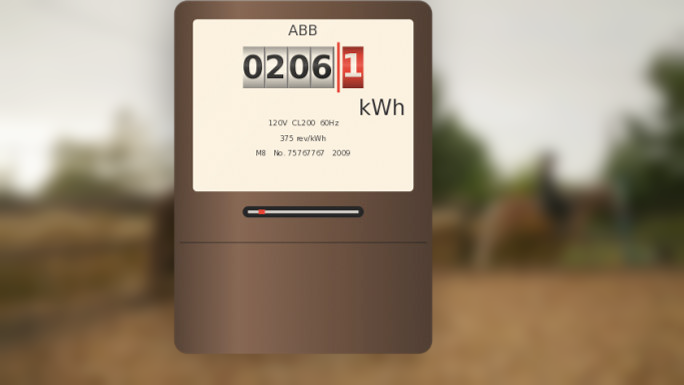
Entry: value=206.1 unit=kWh
